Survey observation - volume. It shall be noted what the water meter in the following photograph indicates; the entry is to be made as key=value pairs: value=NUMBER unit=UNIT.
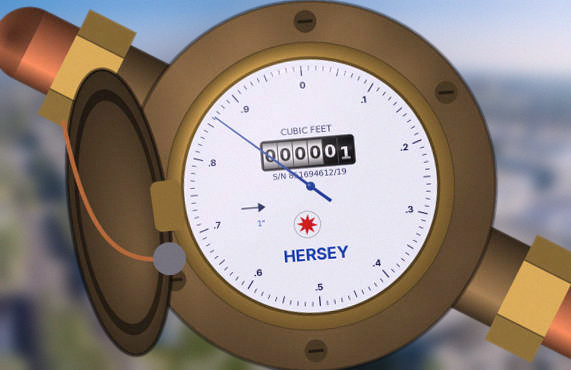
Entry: value=0.86 unit=ft³
